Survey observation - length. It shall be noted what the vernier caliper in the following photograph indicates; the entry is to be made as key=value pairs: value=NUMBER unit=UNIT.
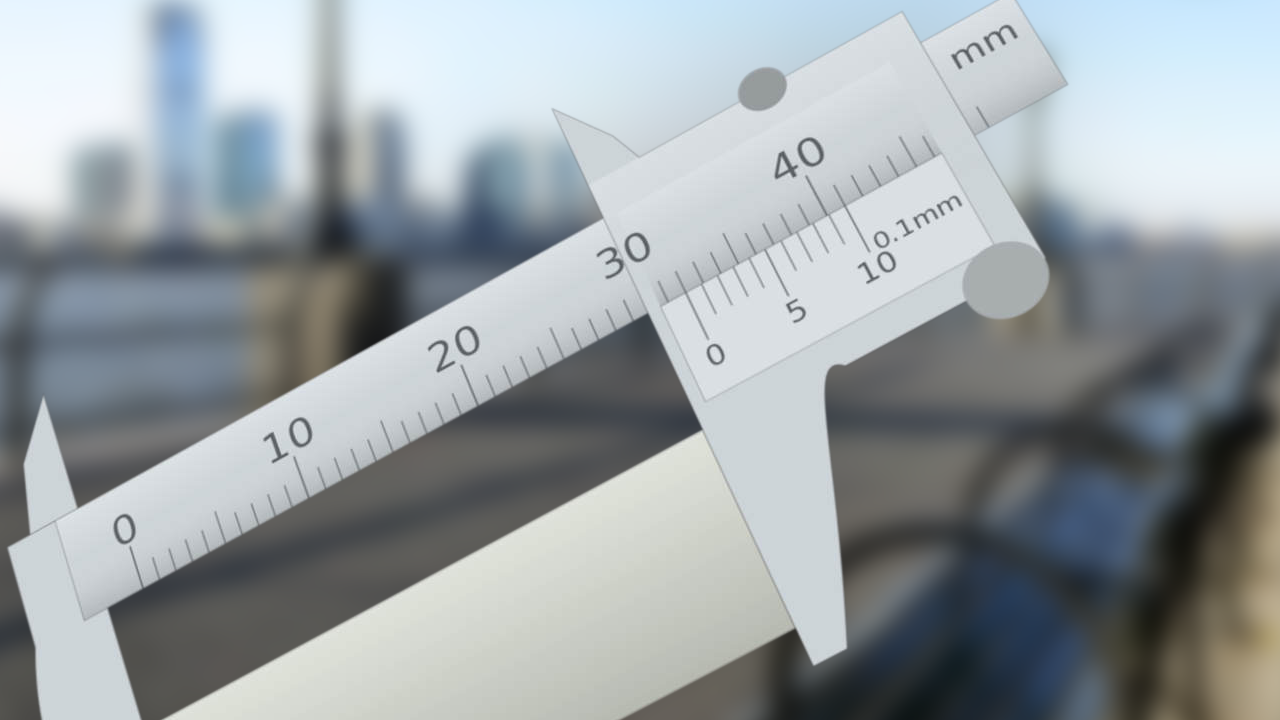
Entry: value=32.0 unit=mm
